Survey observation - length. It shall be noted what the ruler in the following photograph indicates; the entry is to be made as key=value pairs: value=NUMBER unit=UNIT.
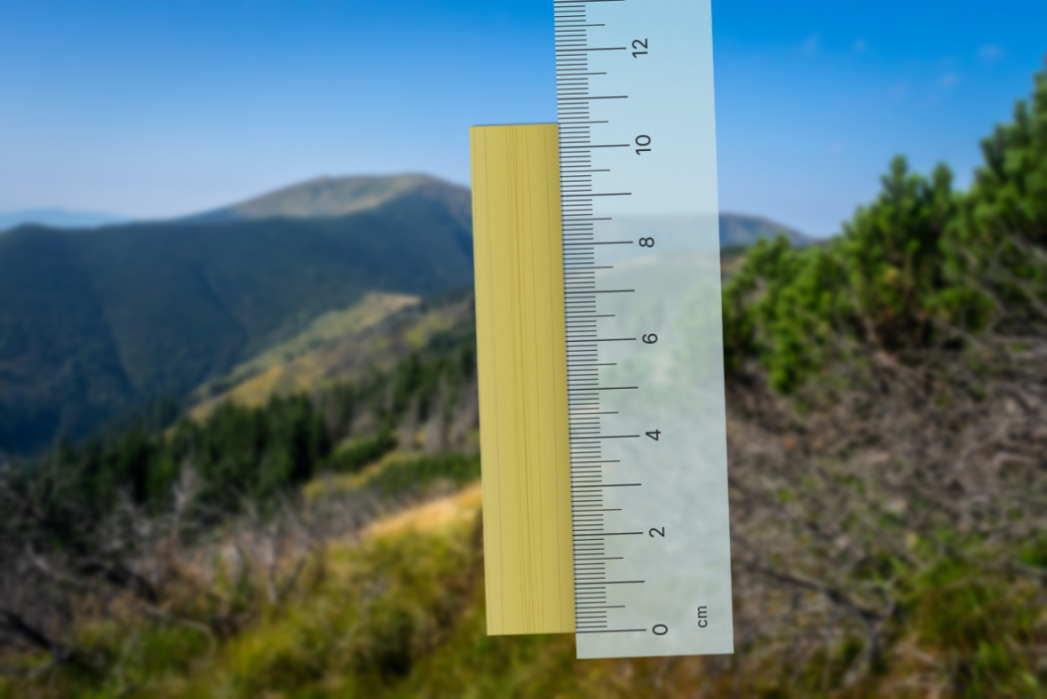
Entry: value=10.5 unit=cm
